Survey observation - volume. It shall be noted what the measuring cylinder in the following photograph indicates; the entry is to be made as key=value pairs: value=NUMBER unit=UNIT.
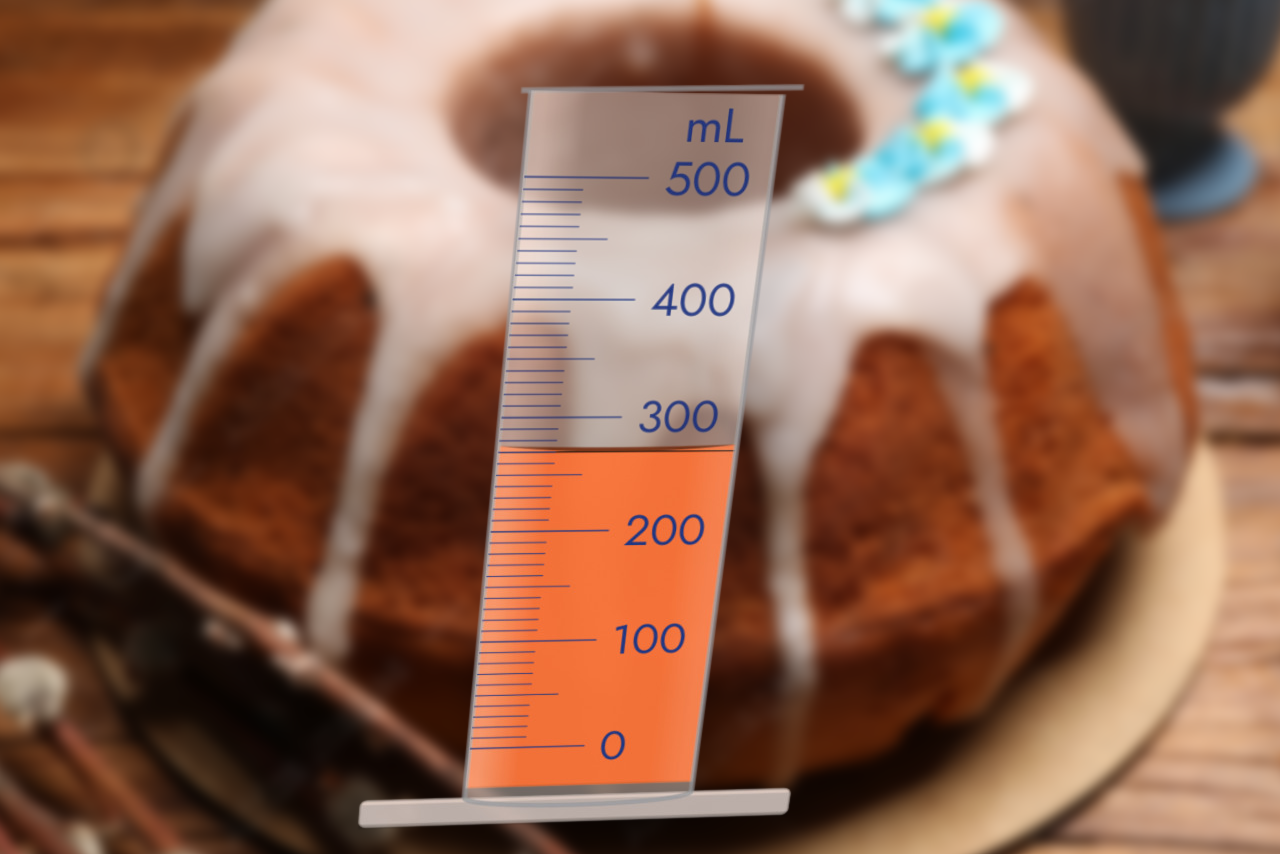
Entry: value=270 unit=mL
